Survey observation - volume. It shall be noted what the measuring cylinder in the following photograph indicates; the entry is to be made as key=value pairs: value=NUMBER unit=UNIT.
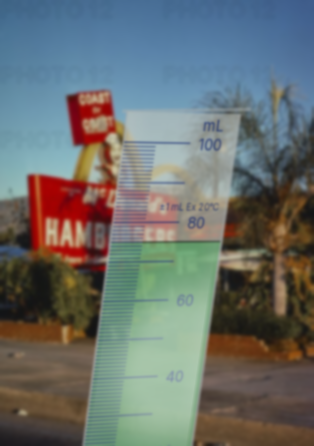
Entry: value=75 unit=mL
